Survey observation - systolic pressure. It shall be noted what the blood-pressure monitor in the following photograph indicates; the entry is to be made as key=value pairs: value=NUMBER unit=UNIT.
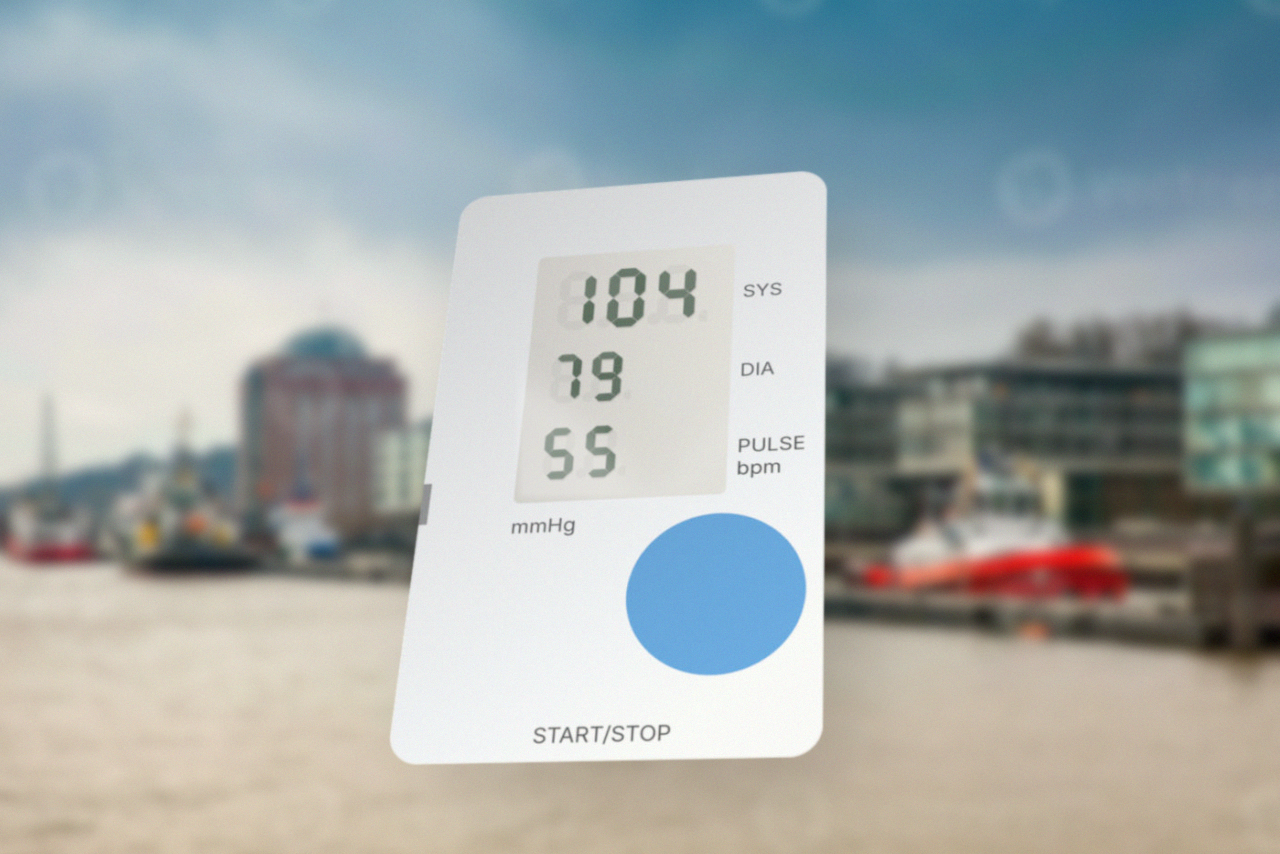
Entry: value=104 unit=mmHg
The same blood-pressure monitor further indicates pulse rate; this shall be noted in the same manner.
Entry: value=55 unit=bpm
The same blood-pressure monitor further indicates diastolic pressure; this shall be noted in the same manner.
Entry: value=79 unit=mmHg
